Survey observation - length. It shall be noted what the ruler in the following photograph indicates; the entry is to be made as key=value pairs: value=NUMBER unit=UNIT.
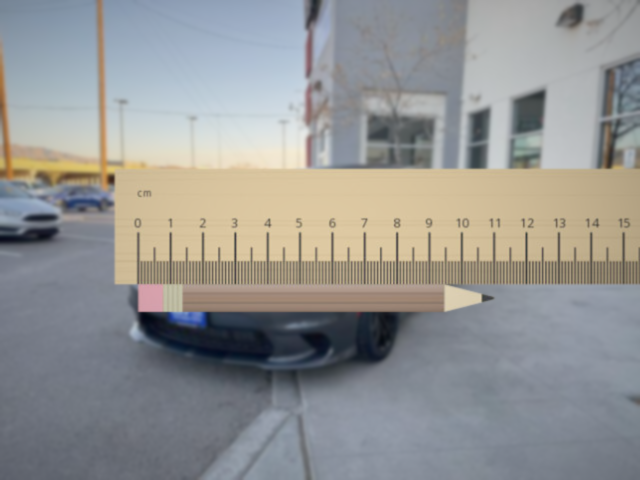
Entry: value=11 unit=cm
